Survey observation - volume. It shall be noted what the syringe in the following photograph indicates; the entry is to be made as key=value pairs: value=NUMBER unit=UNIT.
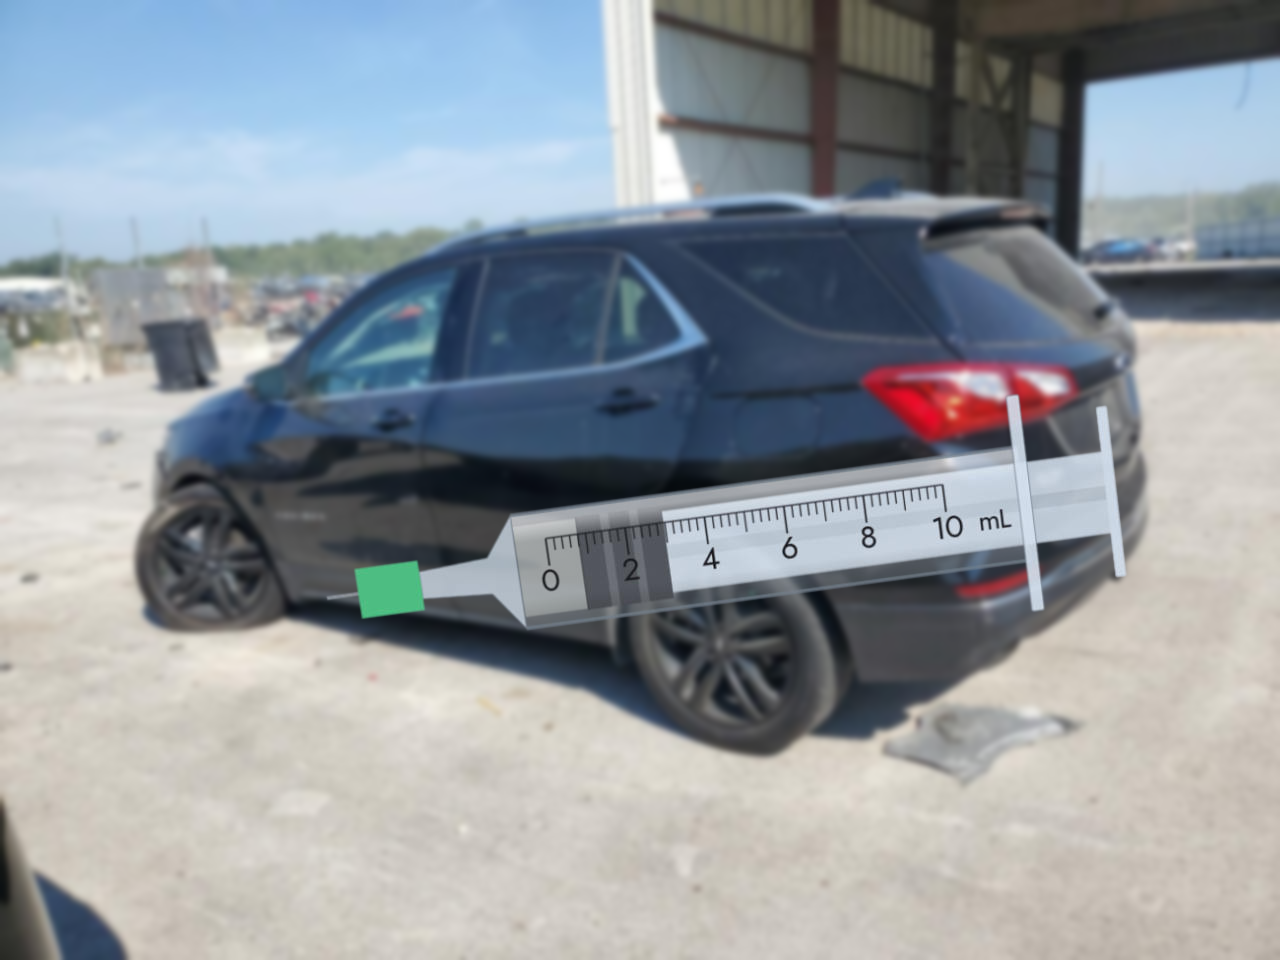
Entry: value=0.8 unit=mL
